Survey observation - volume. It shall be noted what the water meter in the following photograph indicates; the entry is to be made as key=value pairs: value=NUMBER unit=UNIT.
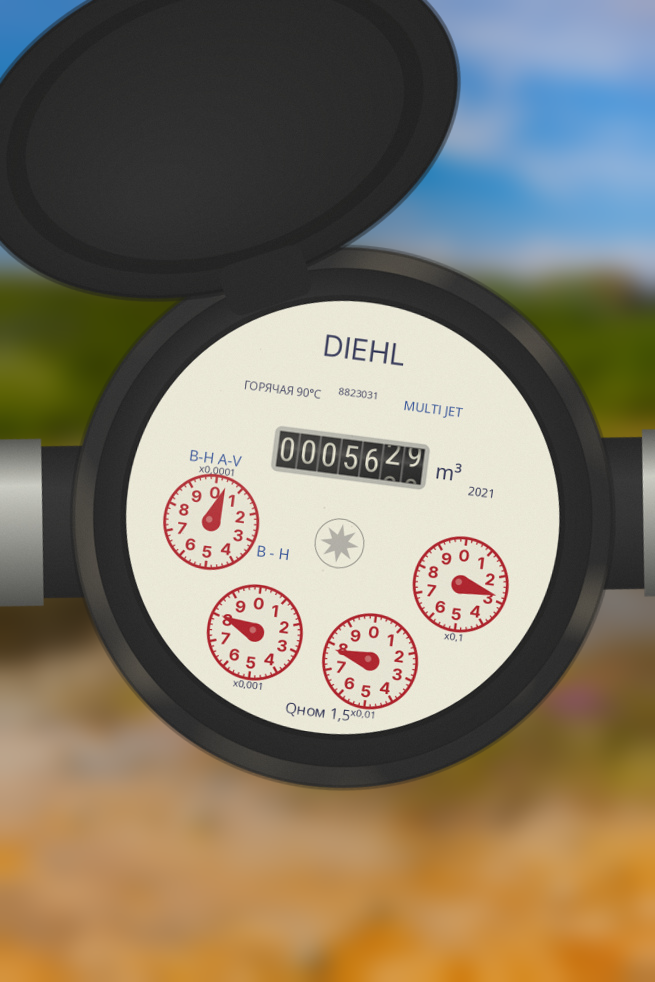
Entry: value=5629.2780 unit=m³
